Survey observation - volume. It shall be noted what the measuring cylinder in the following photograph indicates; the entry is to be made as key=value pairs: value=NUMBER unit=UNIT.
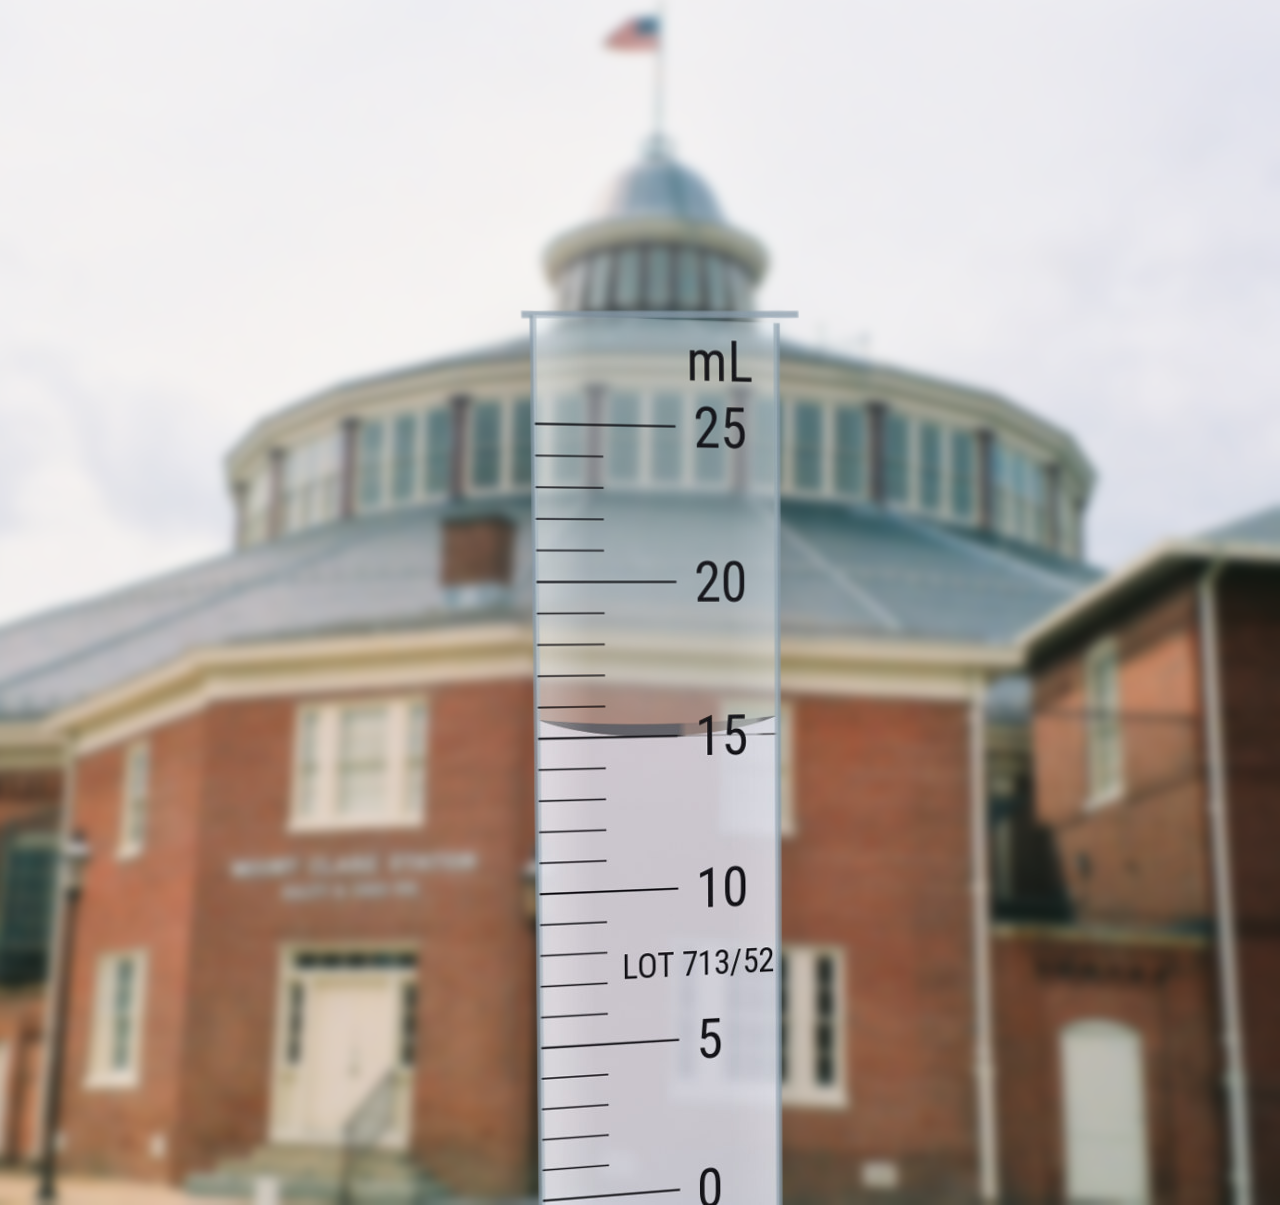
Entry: value=15 unit=mL
